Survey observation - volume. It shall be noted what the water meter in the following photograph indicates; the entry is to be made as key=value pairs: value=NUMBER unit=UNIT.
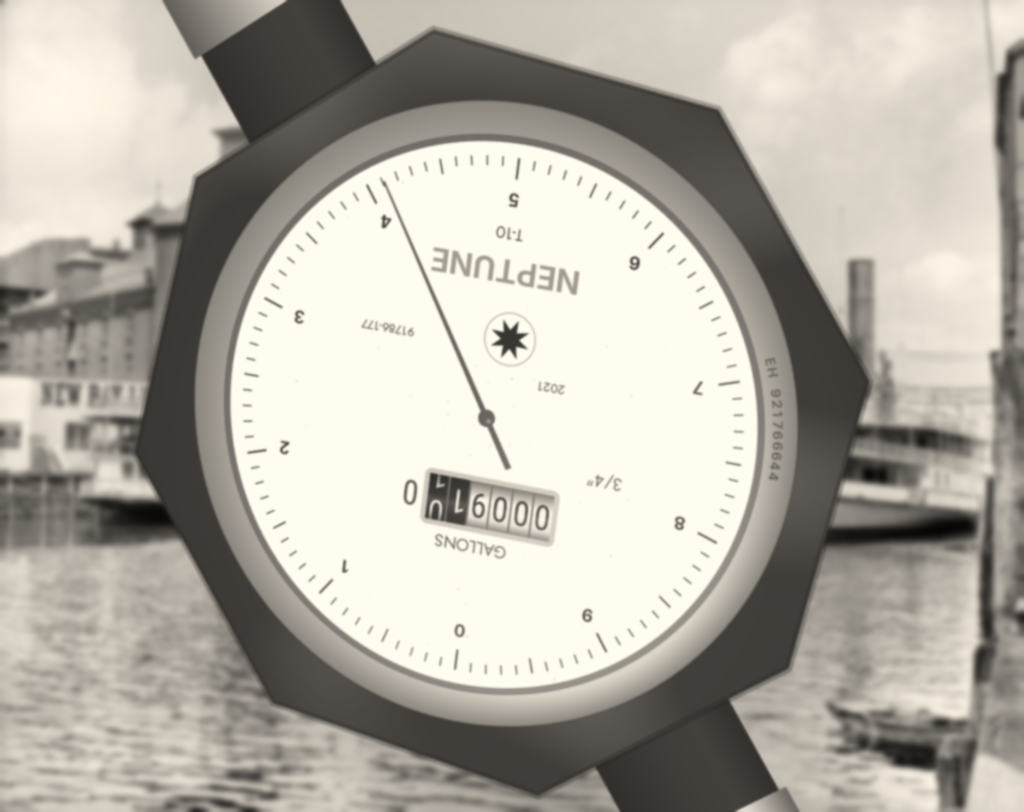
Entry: value=9104.1 unit=gal
